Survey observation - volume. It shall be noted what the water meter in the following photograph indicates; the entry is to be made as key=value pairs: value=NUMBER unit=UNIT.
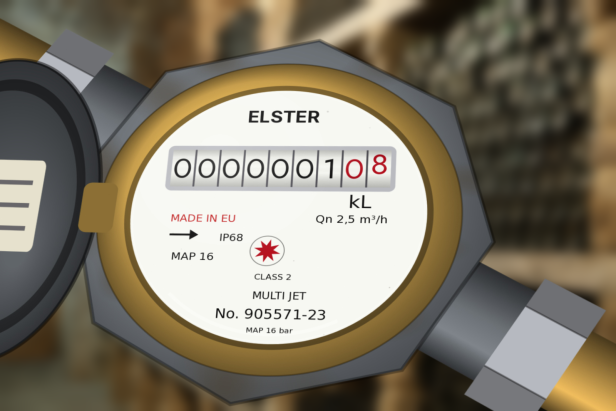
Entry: value=1.08 unit=kL
